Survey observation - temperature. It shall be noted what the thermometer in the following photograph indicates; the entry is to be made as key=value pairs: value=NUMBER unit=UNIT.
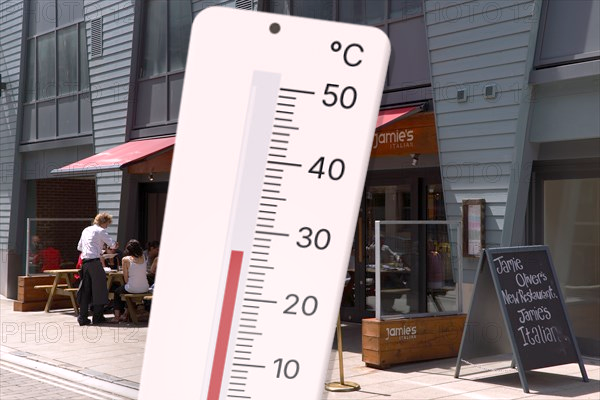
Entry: value=27 unit=°C
